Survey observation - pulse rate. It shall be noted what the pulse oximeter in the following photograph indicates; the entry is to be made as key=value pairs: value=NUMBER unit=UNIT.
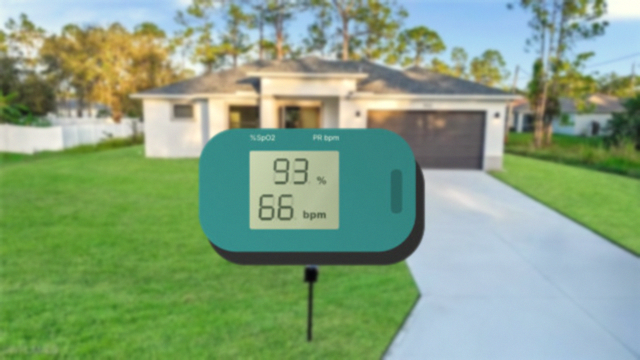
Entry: value=66 unit=bpm
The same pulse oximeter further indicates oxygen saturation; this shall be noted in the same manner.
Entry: value=93 unit=%
